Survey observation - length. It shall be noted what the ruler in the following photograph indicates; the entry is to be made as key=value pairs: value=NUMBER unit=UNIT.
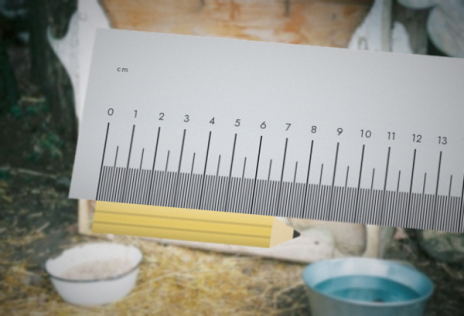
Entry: value=8 unit=cm
